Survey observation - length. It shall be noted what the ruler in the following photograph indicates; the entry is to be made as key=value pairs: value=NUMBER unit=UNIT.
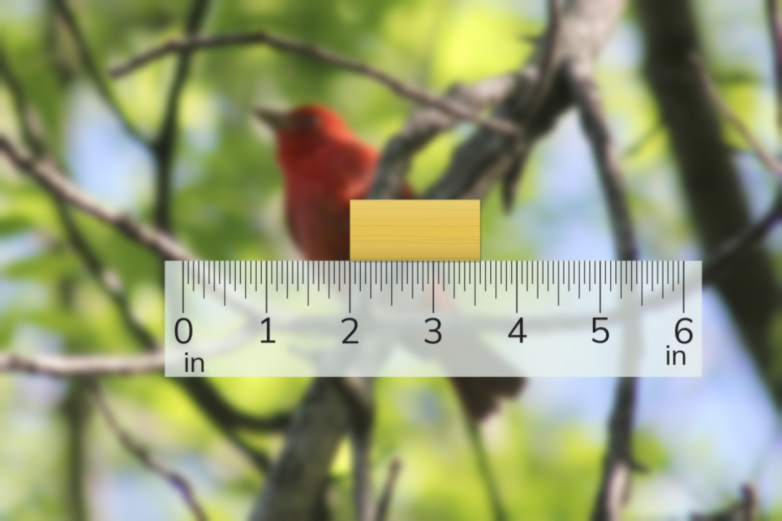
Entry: value=1.5625 unit=in
